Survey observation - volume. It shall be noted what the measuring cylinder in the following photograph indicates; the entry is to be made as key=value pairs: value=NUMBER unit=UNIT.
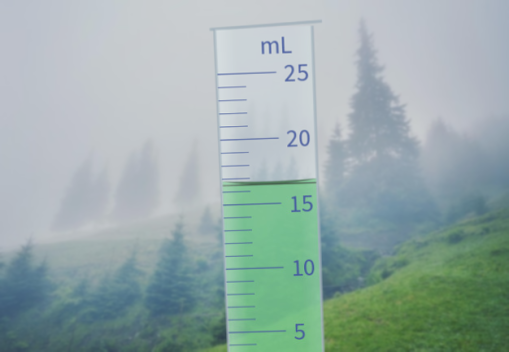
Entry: value=16.5 unit=mL
